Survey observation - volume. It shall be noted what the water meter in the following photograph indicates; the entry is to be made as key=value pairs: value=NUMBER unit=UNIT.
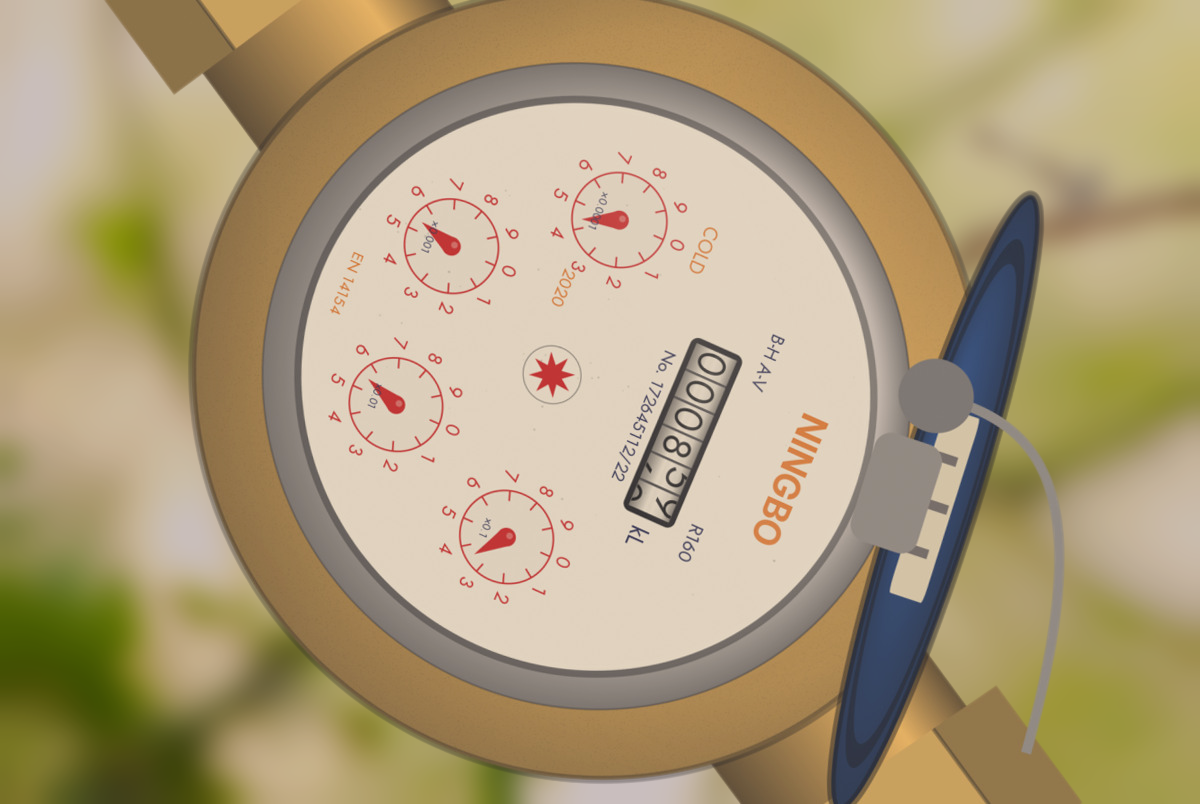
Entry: value=859.3554 unit=kL
